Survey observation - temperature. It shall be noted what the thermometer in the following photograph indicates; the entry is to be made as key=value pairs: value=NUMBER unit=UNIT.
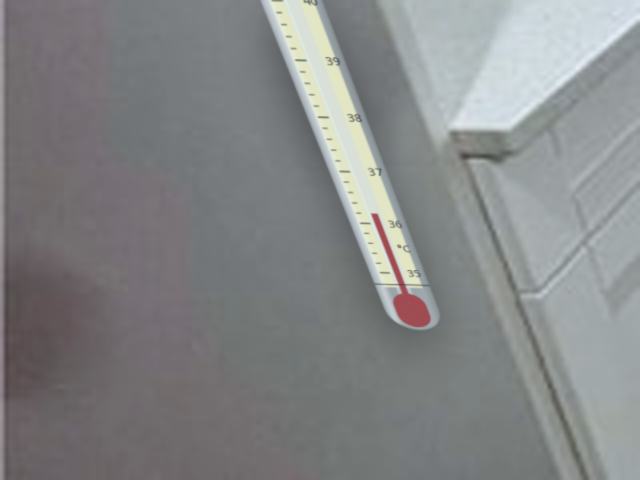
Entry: value=36.2 unit=°C
